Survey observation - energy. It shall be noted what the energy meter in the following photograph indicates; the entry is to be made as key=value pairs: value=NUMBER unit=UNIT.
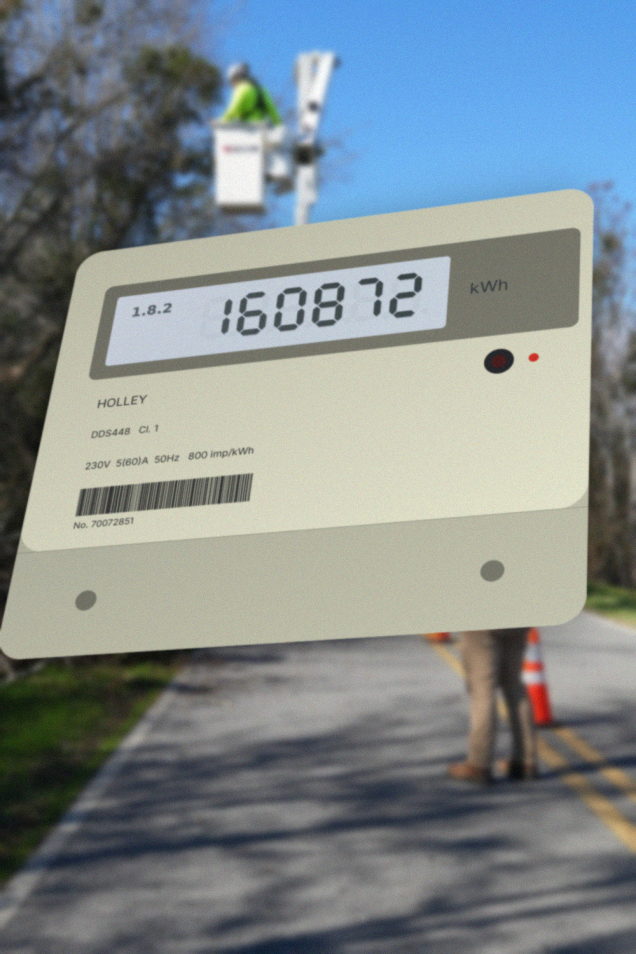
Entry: value=160872 unit=kWh
